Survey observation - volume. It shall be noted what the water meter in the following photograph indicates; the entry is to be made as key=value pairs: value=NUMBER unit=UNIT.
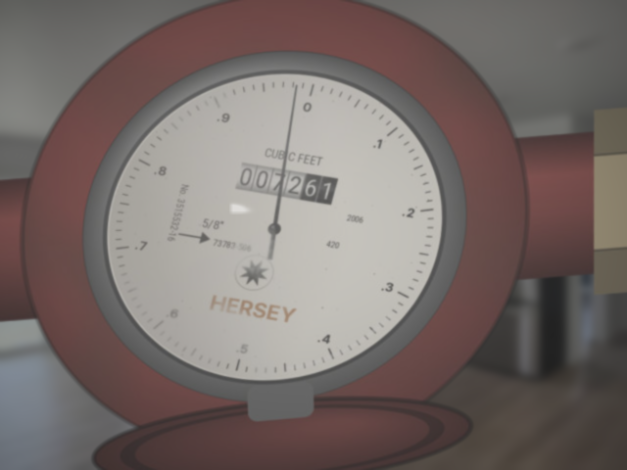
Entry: value=7260.98 unit=ft³
